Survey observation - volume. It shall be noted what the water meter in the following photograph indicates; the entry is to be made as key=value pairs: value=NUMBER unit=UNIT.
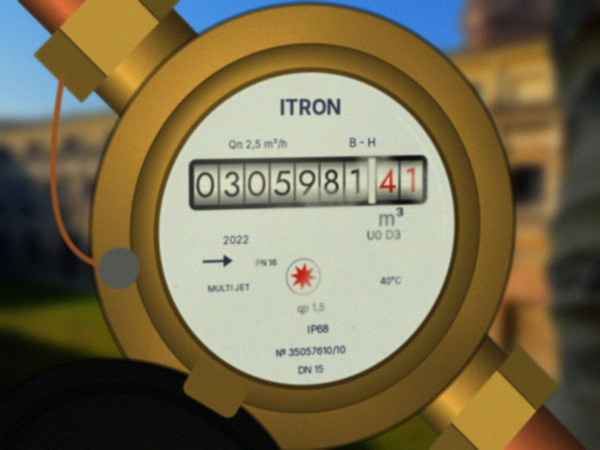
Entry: value=305981.41 unit=m³
